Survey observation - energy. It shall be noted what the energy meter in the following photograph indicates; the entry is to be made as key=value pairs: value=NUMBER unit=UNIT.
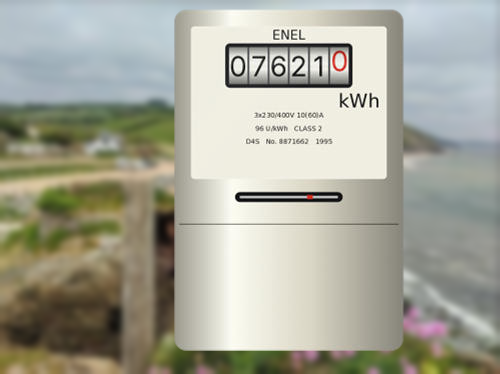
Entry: value=7621.0 unit=kWh
